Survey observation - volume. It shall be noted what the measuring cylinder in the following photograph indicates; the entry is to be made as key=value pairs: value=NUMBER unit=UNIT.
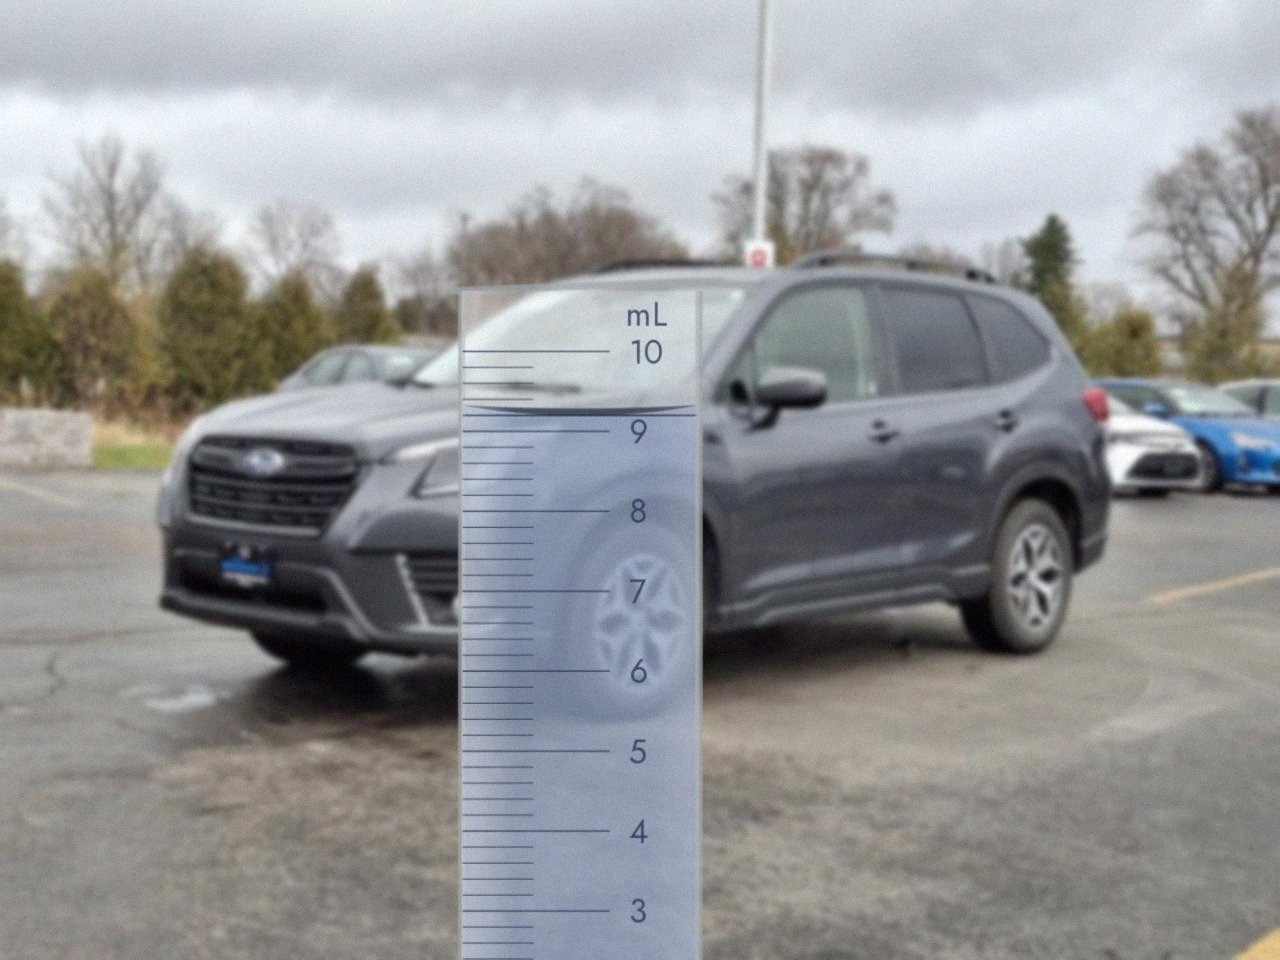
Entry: value=9.2 unit=mL
